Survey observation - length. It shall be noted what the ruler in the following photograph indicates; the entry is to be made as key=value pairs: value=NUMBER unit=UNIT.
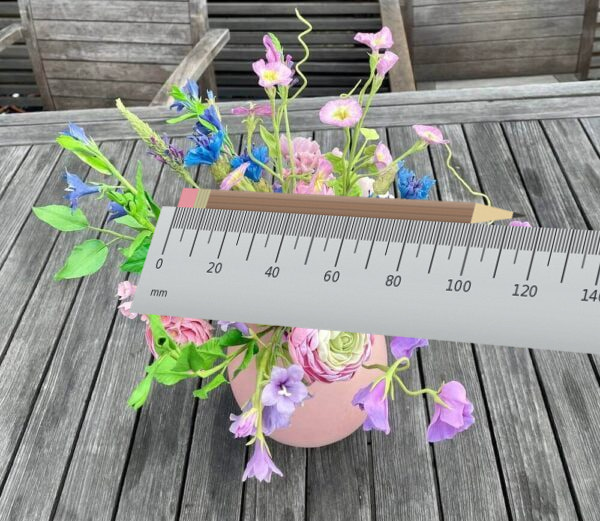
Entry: value=115 unit=mm
